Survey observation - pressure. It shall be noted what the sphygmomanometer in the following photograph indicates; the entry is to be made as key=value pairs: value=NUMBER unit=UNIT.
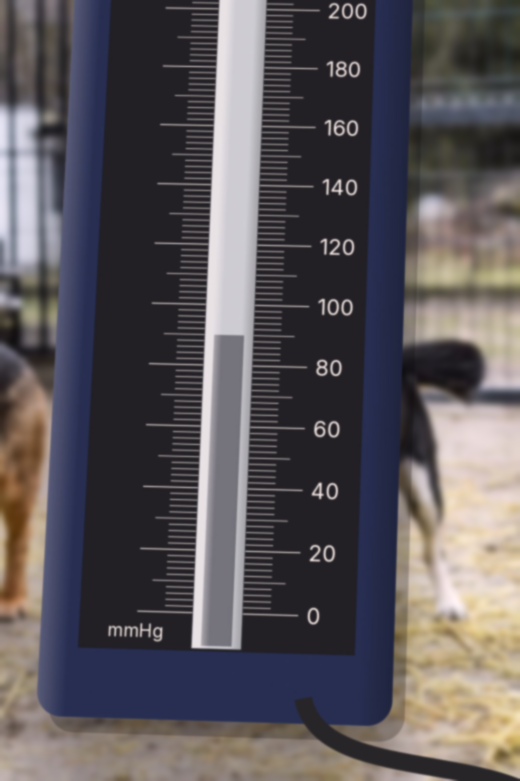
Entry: value=90 unit=mmHg
